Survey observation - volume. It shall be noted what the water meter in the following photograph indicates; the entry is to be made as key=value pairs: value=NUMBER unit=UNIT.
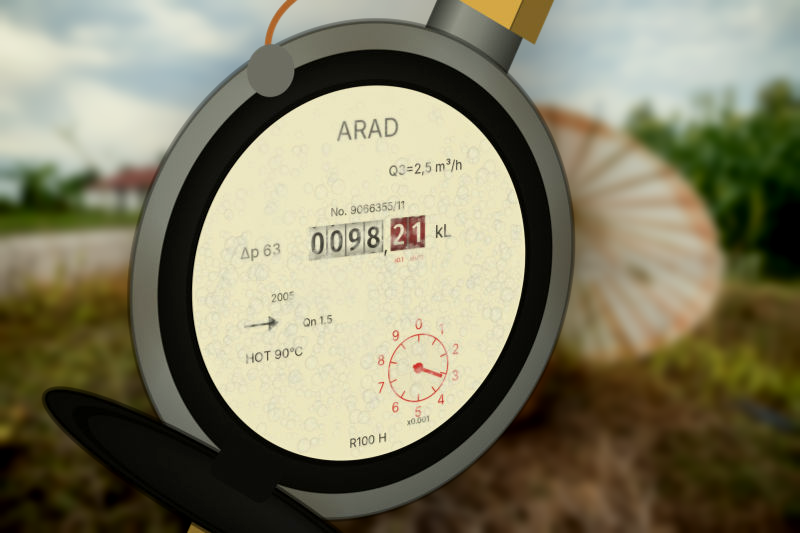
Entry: value=98.213 unit=kL
